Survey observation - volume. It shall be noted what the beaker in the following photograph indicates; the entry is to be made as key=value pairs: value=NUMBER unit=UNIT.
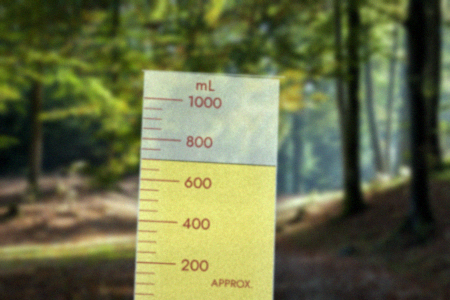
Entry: value=700 unit=mL
